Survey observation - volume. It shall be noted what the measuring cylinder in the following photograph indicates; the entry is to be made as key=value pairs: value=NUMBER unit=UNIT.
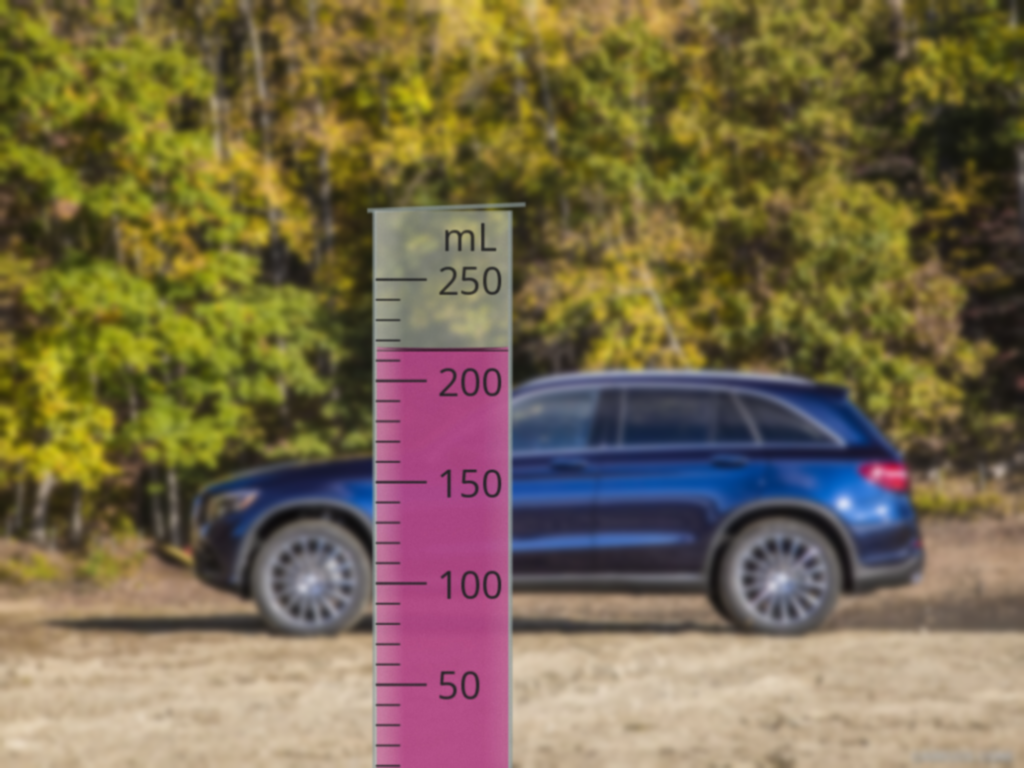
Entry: value=215 unit=mL
